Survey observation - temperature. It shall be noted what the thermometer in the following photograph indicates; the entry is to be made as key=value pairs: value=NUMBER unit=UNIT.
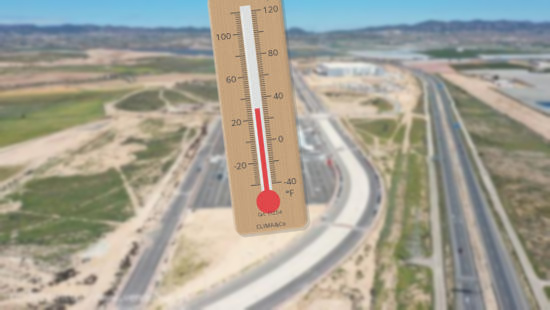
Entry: value=30 unit=°F
